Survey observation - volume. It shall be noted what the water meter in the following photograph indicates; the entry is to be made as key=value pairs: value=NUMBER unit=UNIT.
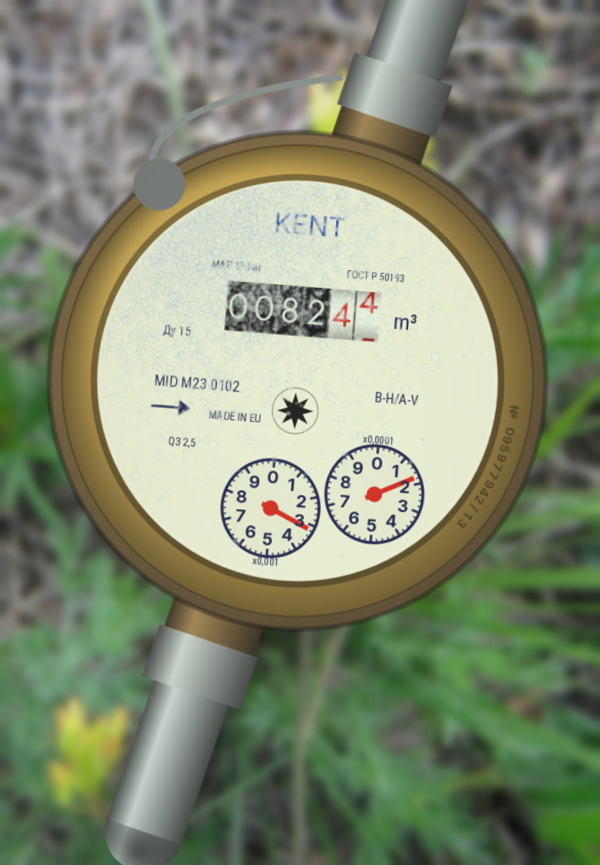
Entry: value=82.4431 unit=m³
